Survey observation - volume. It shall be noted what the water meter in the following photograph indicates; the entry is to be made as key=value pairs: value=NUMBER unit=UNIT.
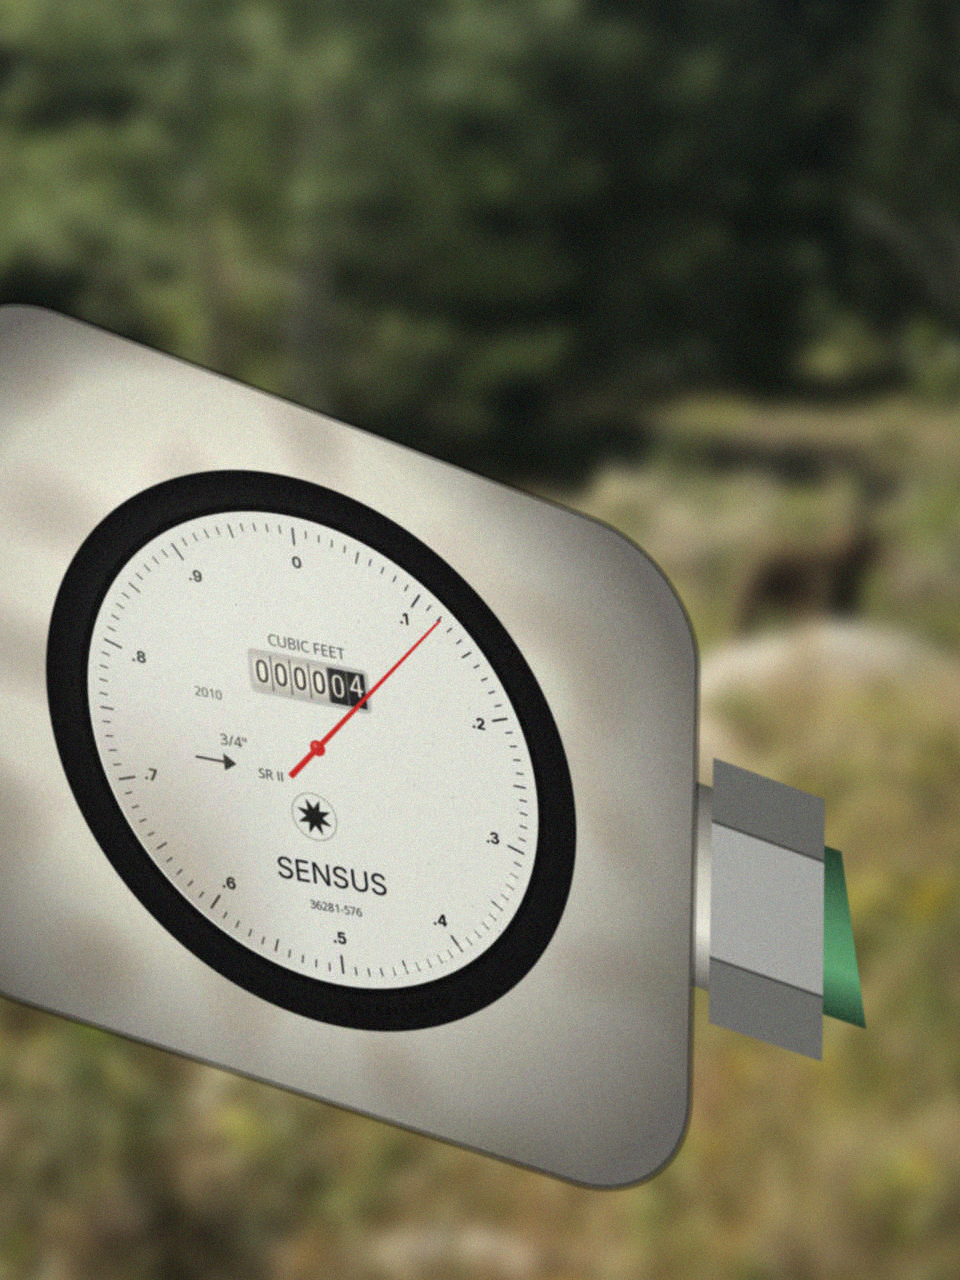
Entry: value=4.12 unit=ft³
